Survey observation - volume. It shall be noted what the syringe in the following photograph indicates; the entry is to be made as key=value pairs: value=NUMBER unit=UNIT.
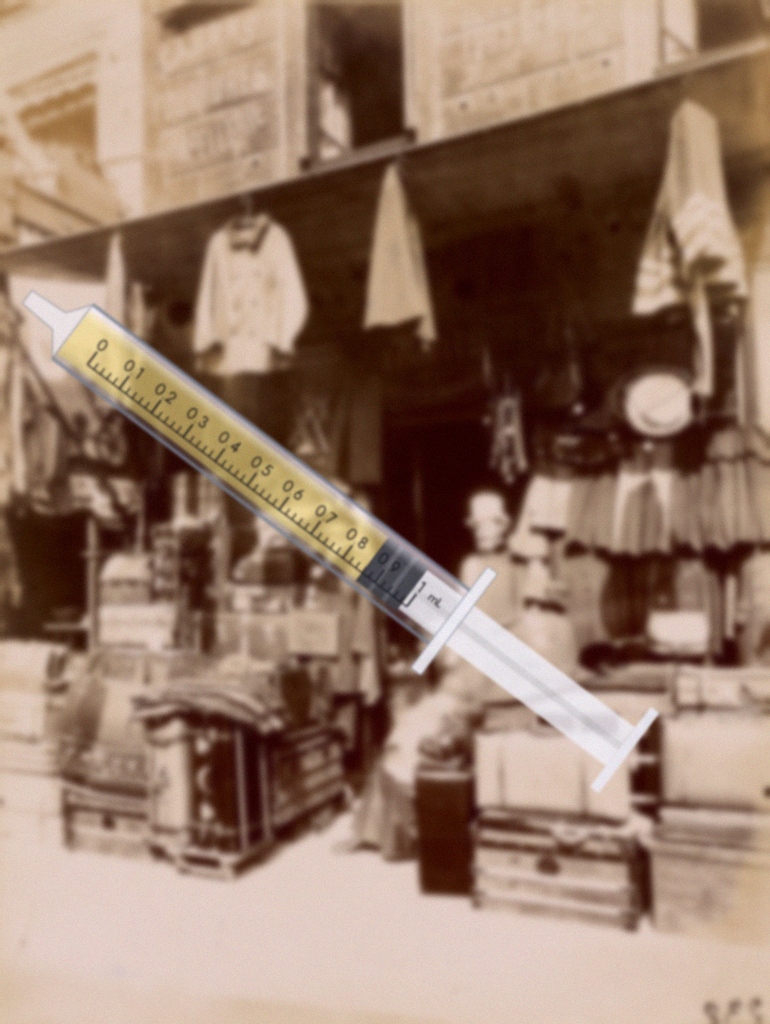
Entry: value=0.86 unit=mL
